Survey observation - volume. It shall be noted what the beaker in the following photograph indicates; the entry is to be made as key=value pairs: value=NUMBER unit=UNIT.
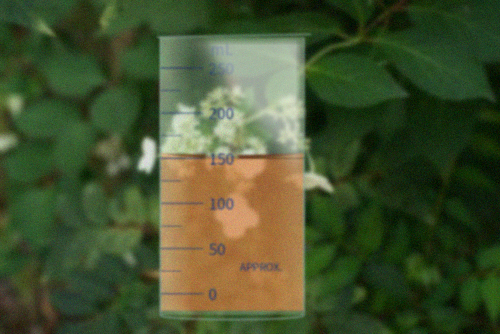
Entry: value=150 unit=mL
